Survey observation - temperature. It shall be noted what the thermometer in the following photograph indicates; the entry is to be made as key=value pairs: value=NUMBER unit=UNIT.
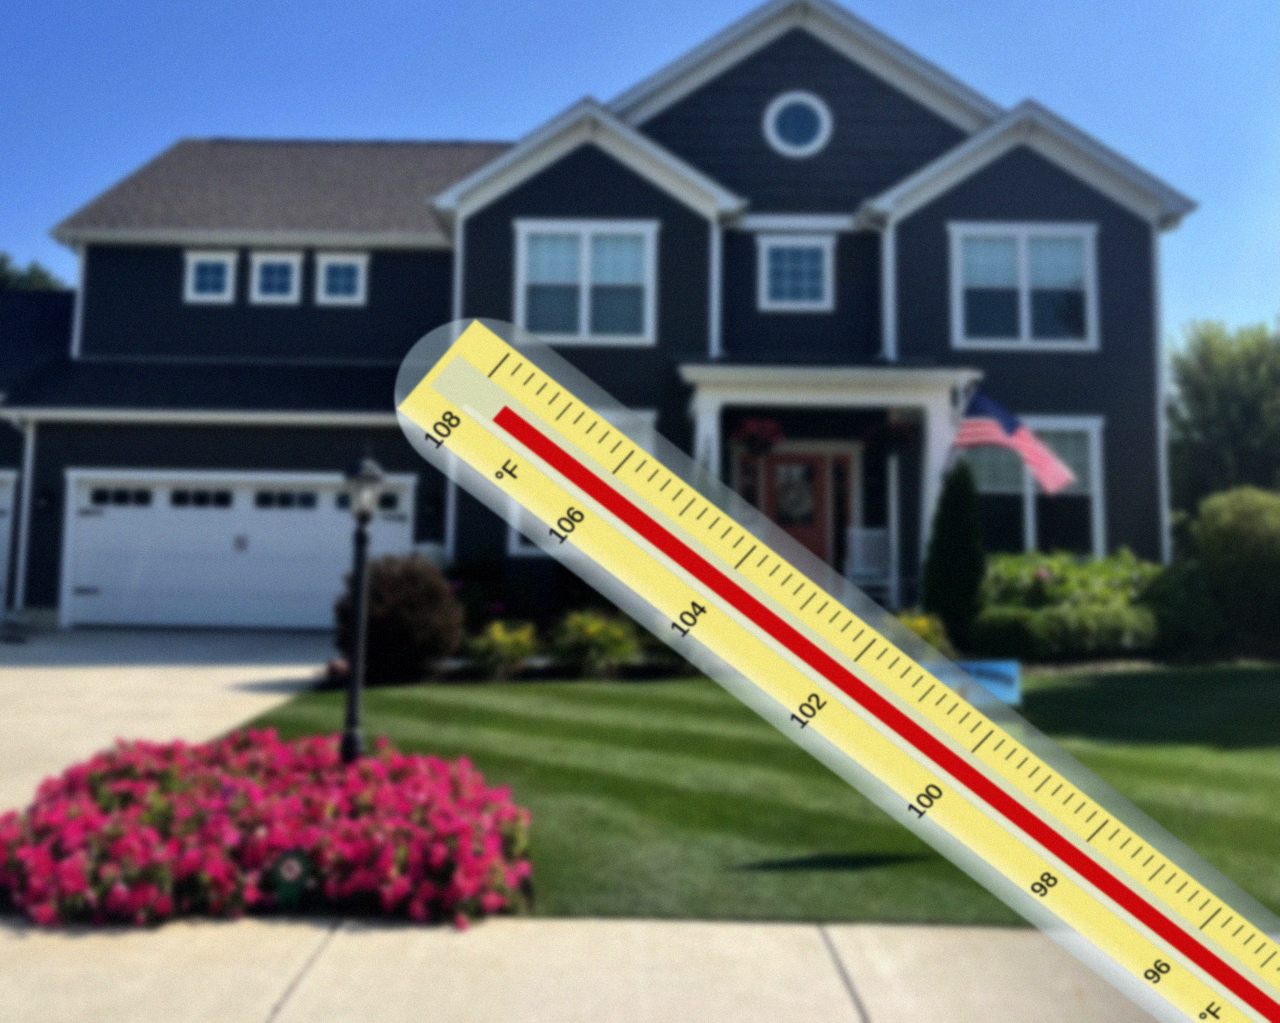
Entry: value=107.6 unit=°F
